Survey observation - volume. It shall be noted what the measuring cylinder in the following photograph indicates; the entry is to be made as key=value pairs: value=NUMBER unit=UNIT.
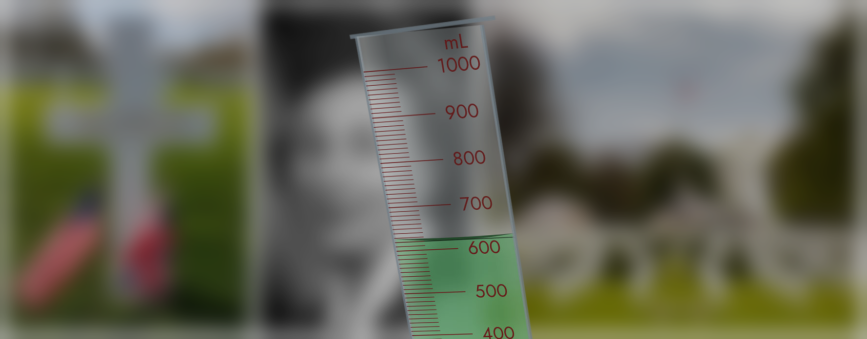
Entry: value=620 unit=mL
